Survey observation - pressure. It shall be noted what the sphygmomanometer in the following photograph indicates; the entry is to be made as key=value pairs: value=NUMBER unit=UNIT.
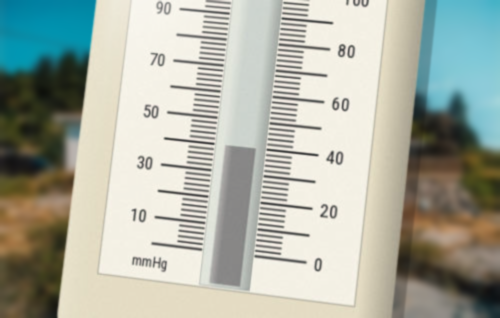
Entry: value=40 unit=mmHg
